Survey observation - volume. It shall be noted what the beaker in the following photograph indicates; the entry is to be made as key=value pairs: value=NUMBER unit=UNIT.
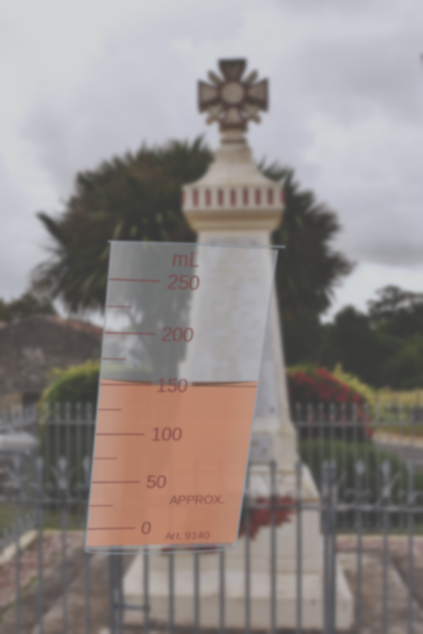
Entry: value=150 unit=mL
